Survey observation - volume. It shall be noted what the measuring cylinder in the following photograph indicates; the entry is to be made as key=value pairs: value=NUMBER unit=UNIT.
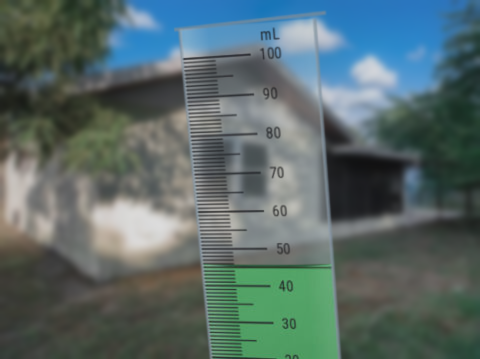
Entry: value=45 unit=mL
